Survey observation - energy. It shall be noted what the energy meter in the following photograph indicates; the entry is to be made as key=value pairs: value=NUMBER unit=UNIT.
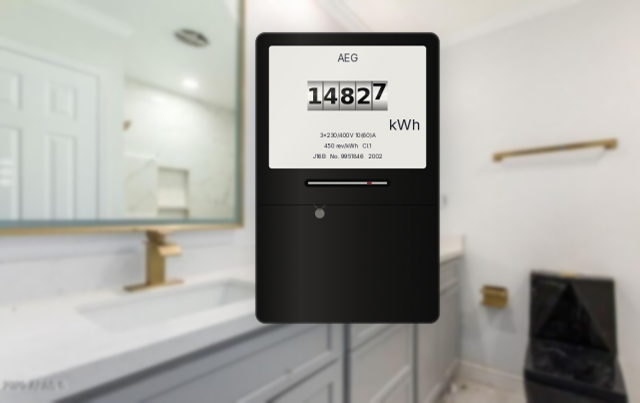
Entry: value=14827 unit=kWh
